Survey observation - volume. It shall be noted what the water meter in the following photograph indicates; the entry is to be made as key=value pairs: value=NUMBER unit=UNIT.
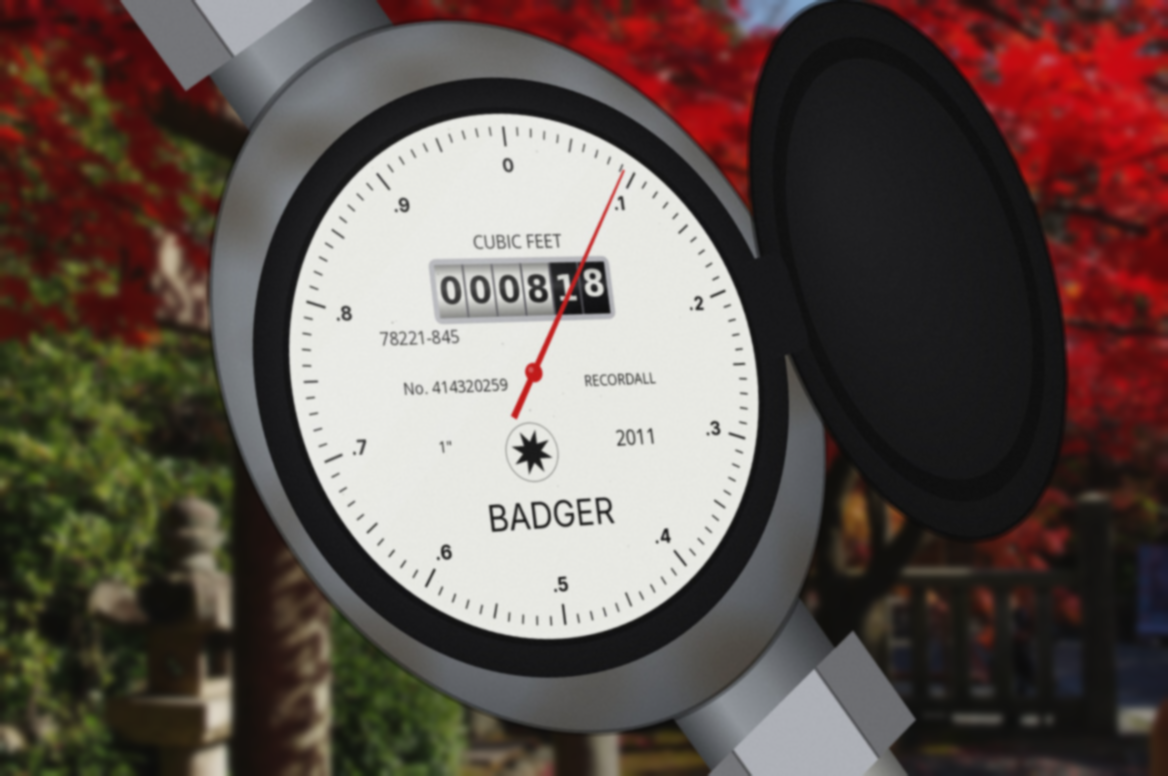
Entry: value=818.09 unit=ft³
